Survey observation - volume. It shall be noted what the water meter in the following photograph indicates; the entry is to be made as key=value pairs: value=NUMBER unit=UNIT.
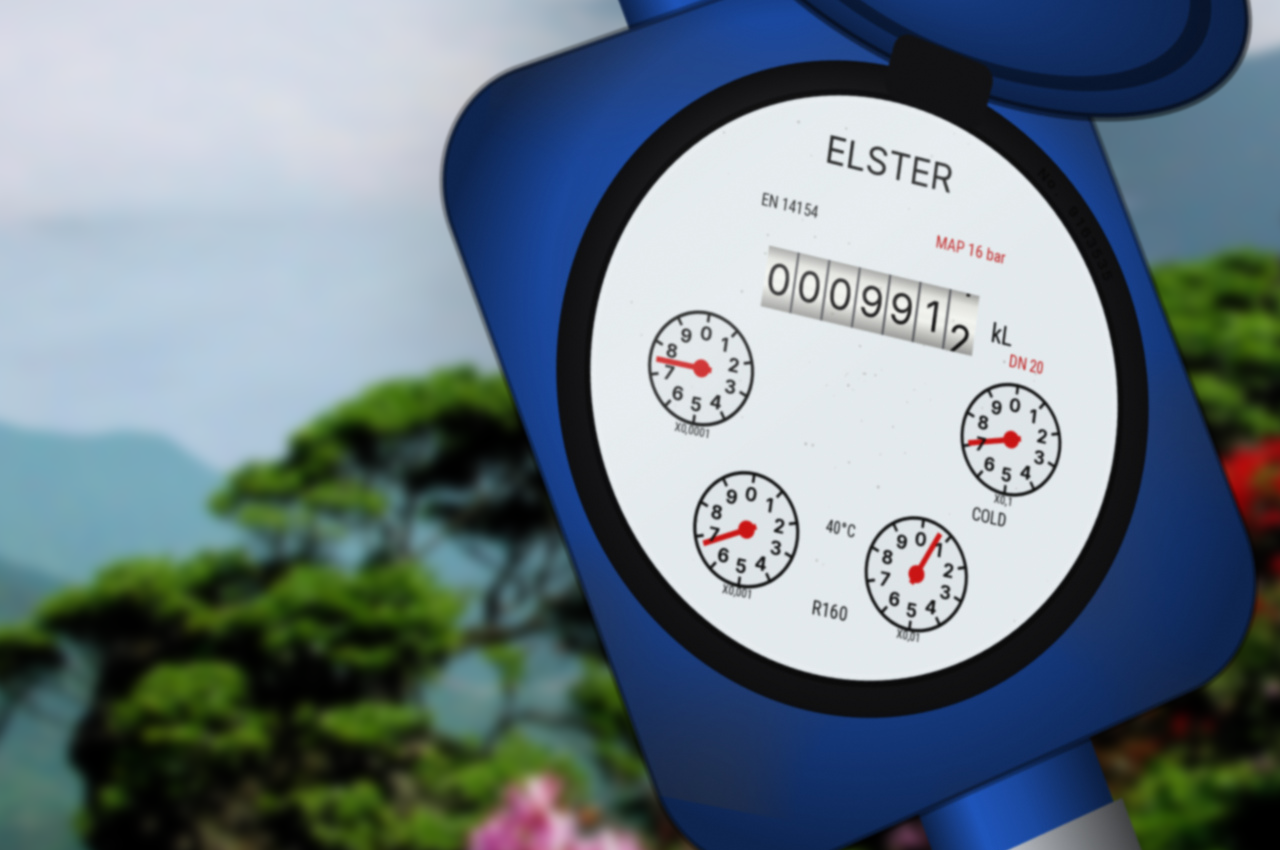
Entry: value=9911.7067 unit=kL
